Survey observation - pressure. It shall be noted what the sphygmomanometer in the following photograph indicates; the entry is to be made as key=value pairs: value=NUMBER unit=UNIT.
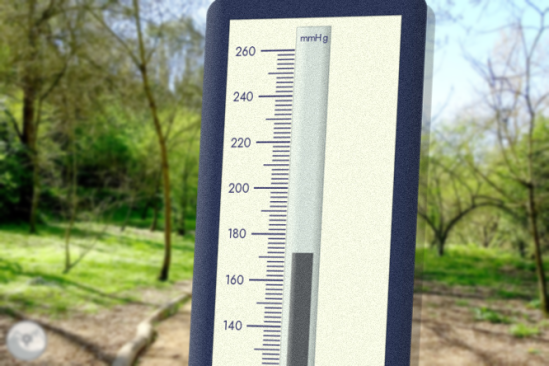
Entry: value=172 unit=mmHg
